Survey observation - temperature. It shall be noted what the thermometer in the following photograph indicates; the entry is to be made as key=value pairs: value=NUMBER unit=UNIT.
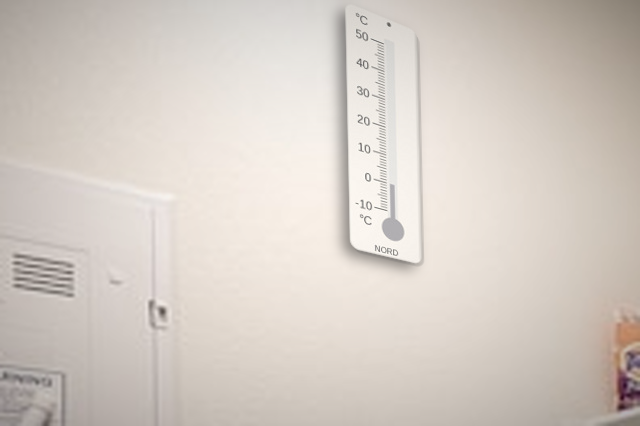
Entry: value=0 unit=°C
